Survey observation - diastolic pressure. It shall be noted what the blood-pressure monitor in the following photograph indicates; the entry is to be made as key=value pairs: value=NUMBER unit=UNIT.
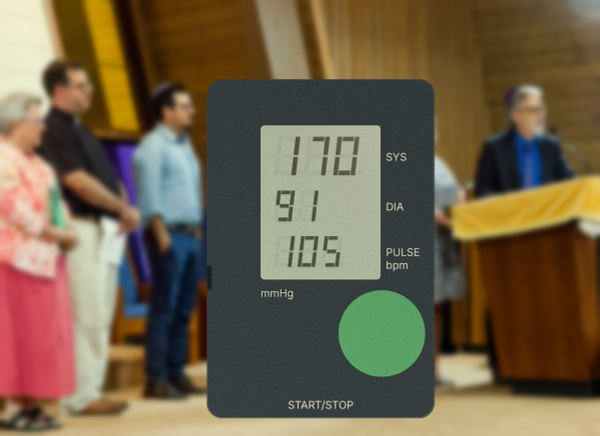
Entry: value=91 unit=mmHg
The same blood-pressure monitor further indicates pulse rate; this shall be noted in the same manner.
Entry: value=105 unit=bpm
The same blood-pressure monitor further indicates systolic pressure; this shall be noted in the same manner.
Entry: value=170 unit=mmHg
